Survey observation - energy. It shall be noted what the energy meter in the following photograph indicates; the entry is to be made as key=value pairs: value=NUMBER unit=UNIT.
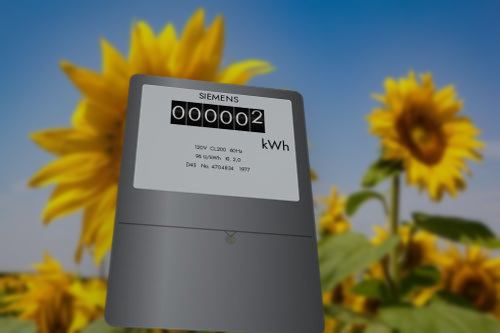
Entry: value=2 unit=kWh
